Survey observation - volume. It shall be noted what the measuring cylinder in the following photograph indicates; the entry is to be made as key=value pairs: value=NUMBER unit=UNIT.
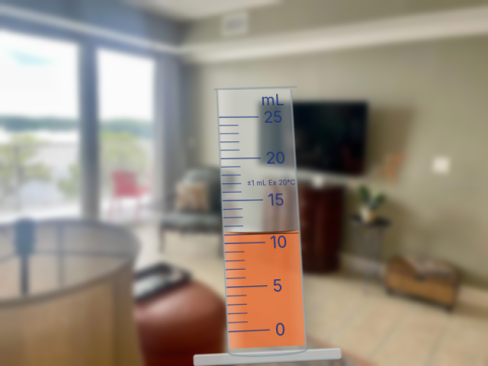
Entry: value=11 unit=mL
